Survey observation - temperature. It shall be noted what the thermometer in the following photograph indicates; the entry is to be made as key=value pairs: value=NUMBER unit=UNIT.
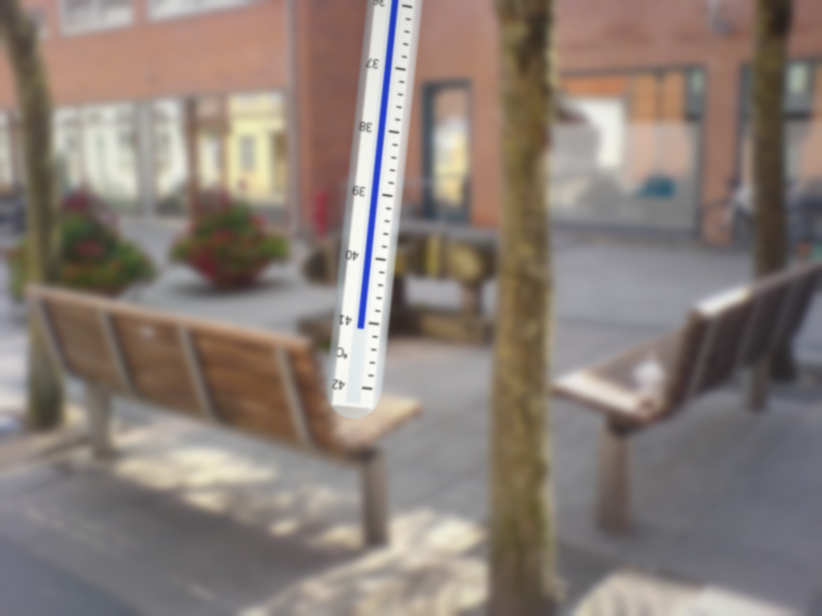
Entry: value=41.1 unit=°C
